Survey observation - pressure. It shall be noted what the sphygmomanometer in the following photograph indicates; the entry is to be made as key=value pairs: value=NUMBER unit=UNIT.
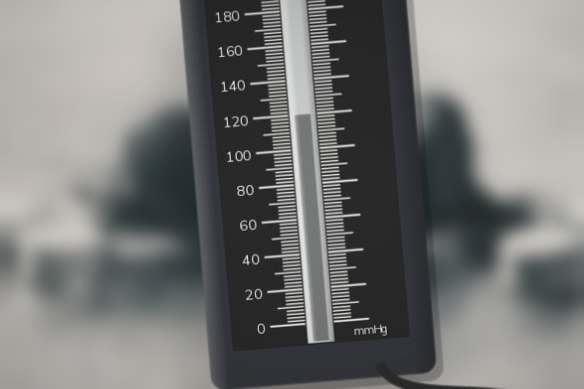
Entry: value=120 unit=mmHg
